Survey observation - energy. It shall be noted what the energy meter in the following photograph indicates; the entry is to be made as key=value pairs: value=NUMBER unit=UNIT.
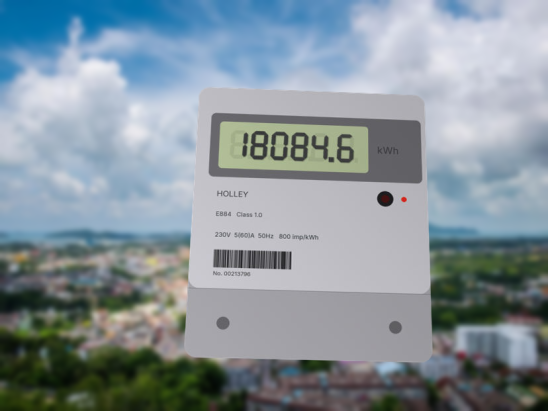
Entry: value=18084.6 unit=kWh
